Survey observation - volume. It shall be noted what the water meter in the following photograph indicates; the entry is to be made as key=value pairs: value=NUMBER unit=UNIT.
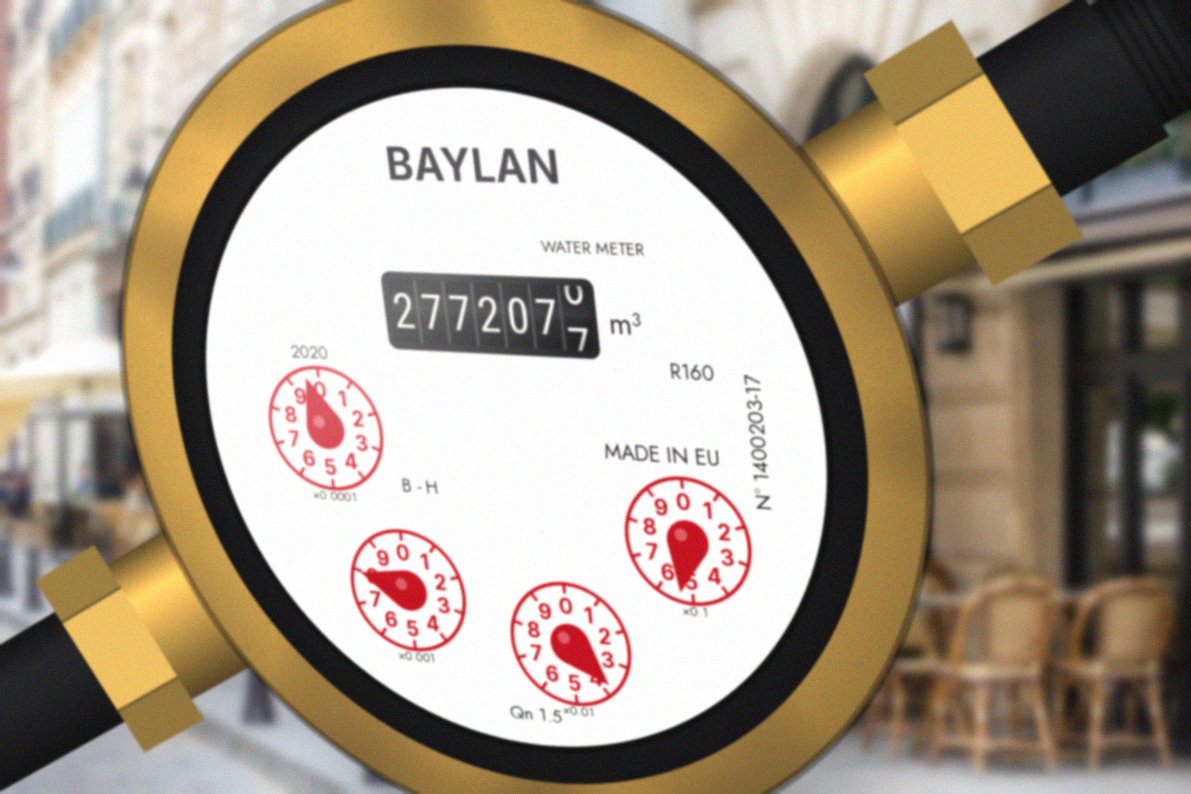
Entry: value=2772076.5379 unit=m³
